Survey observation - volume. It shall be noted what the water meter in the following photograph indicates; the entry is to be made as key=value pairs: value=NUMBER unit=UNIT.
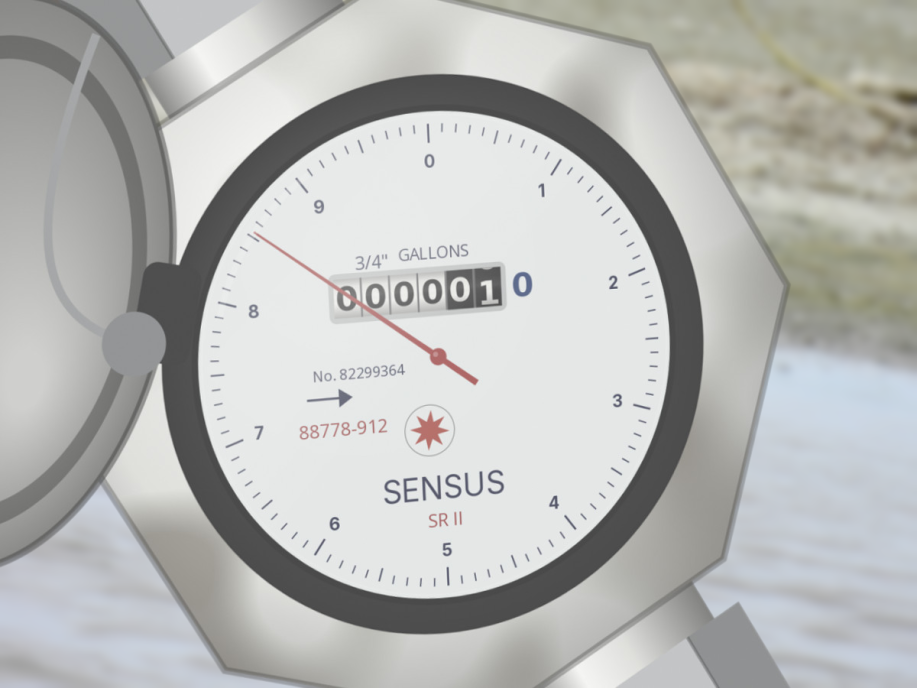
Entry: value=8.5 unit=gal
